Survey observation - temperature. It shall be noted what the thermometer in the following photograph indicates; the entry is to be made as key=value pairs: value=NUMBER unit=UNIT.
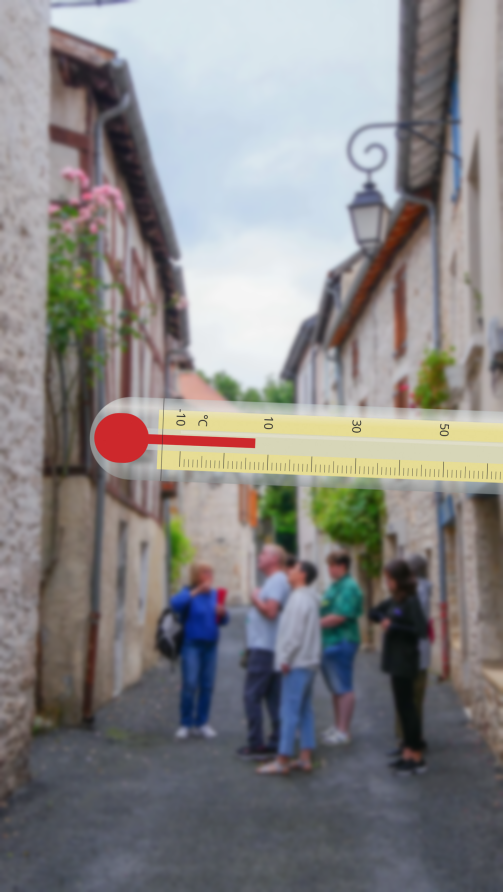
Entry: value=7 unit=°C
